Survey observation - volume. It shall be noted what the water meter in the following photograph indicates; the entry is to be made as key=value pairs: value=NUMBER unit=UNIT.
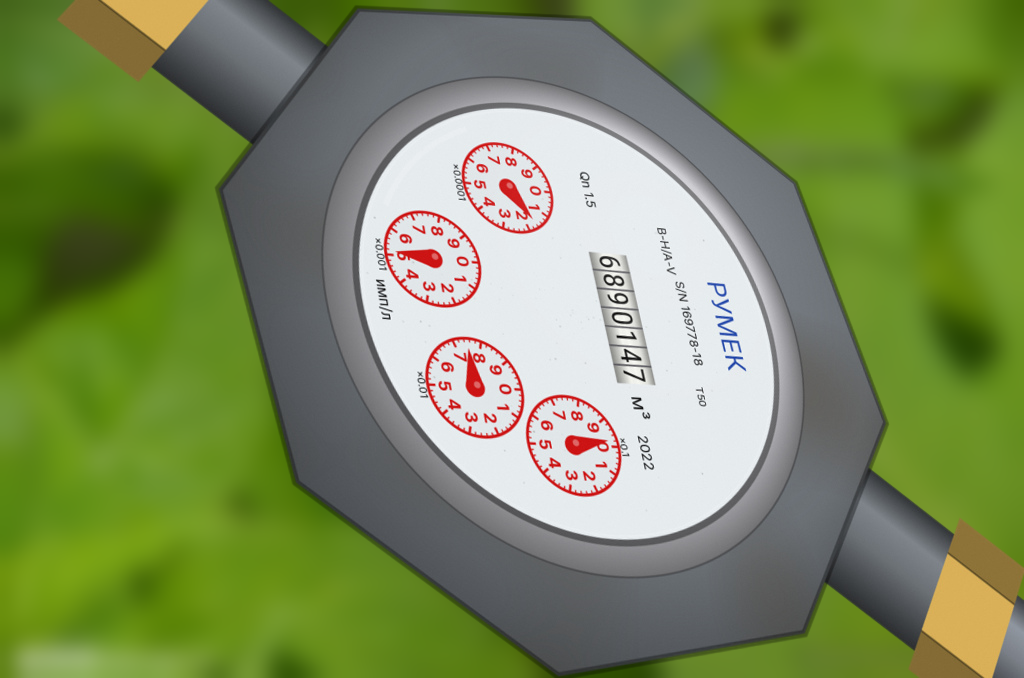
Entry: value=6890146.9751 unit=m³
